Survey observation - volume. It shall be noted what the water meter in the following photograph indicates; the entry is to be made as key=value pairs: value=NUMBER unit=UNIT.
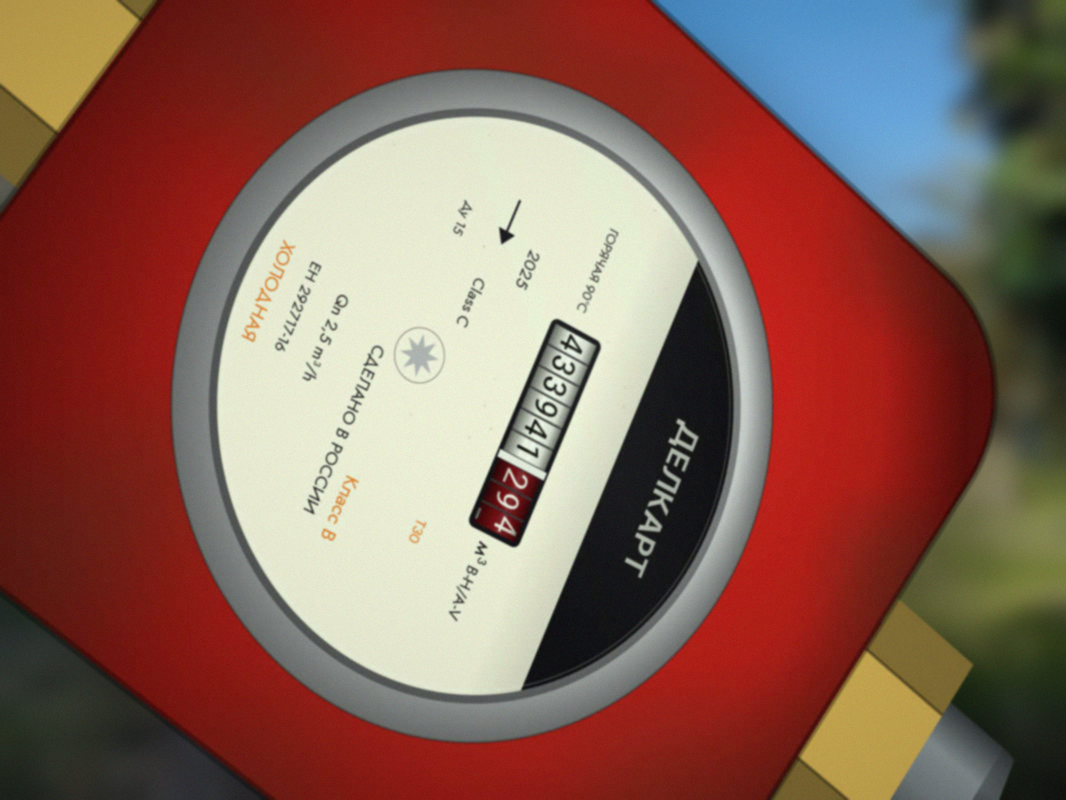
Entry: value=433941.294 unit=m³
